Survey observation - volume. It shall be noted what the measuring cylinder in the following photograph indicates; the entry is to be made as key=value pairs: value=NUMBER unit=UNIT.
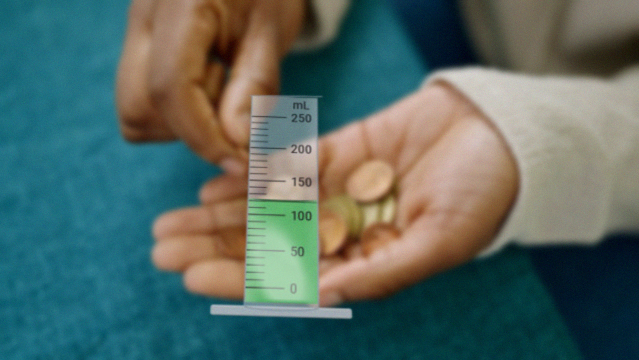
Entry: value=120 unit=mL
